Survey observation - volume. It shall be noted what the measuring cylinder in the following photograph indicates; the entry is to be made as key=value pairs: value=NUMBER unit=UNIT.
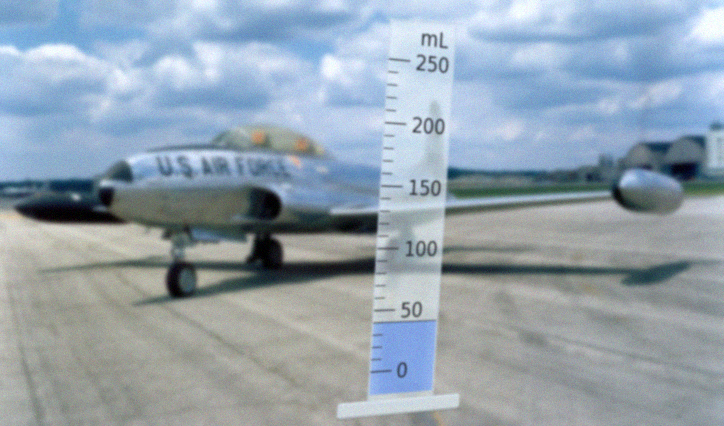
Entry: value=40 unit=mL
